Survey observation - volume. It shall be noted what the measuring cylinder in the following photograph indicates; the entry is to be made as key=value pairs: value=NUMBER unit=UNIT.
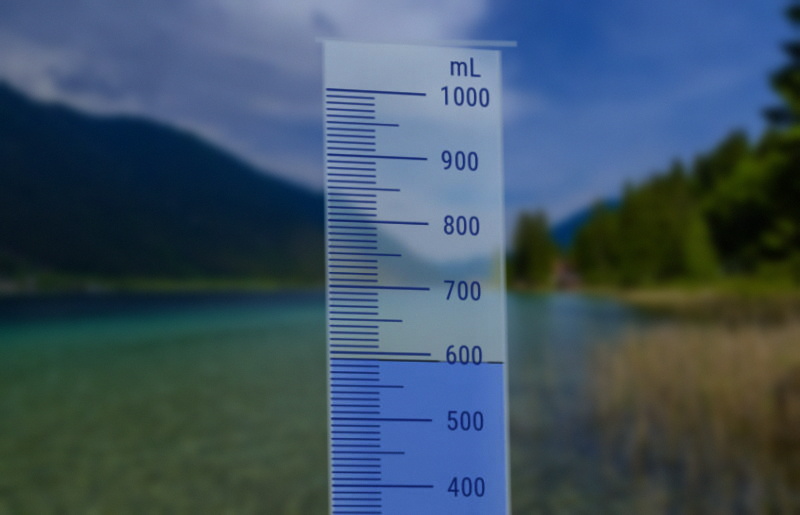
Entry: value=590 unit=mL
